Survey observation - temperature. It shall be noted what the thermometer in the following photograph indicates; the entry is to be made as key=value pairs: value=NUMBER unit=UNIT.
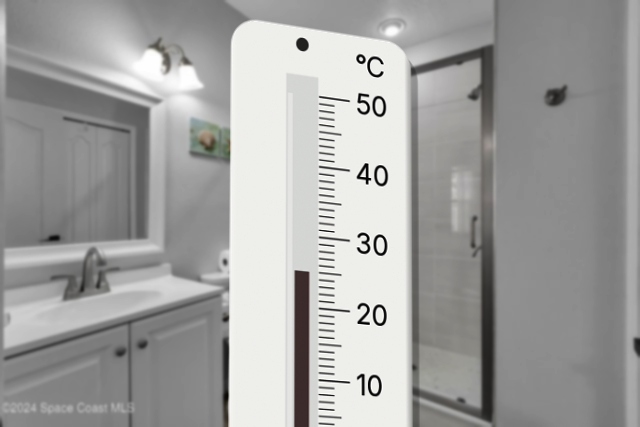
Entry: value=25 unit=°C
